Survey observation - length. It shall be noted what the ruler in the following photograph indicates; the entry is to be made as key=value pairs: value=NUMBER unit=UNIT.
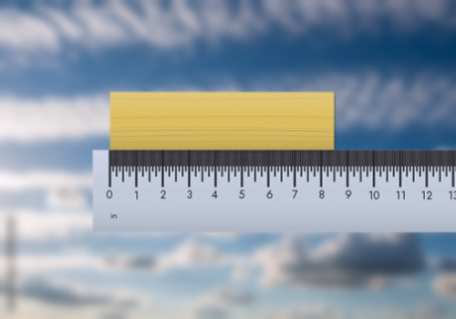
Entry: value=8.5 unit=in
